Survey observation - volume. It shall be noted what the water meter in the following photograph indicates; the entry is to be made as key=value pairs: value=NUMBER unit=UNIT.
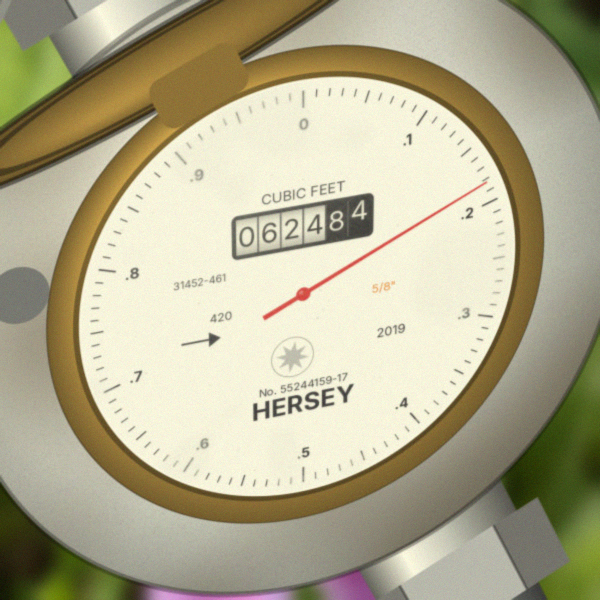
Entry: value=62484.18 unit=ft³
